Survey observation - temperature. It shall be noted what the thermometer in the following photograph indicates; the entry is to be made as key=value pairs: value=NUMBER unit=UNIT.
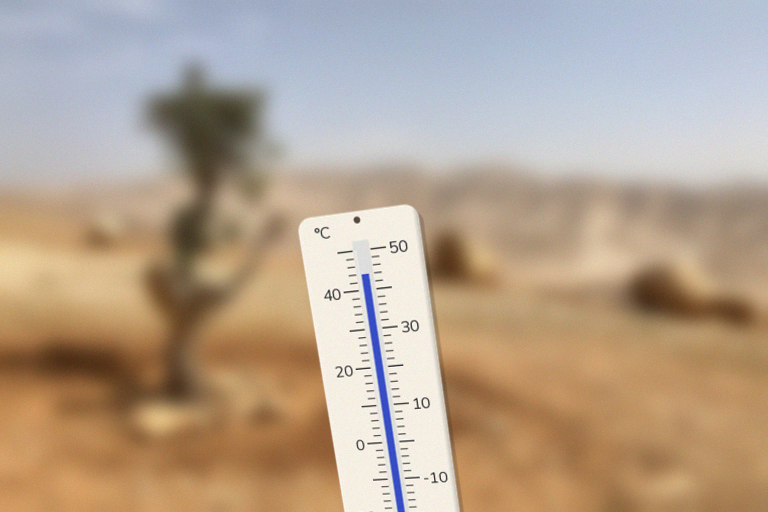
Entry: value=44 unit=°C
